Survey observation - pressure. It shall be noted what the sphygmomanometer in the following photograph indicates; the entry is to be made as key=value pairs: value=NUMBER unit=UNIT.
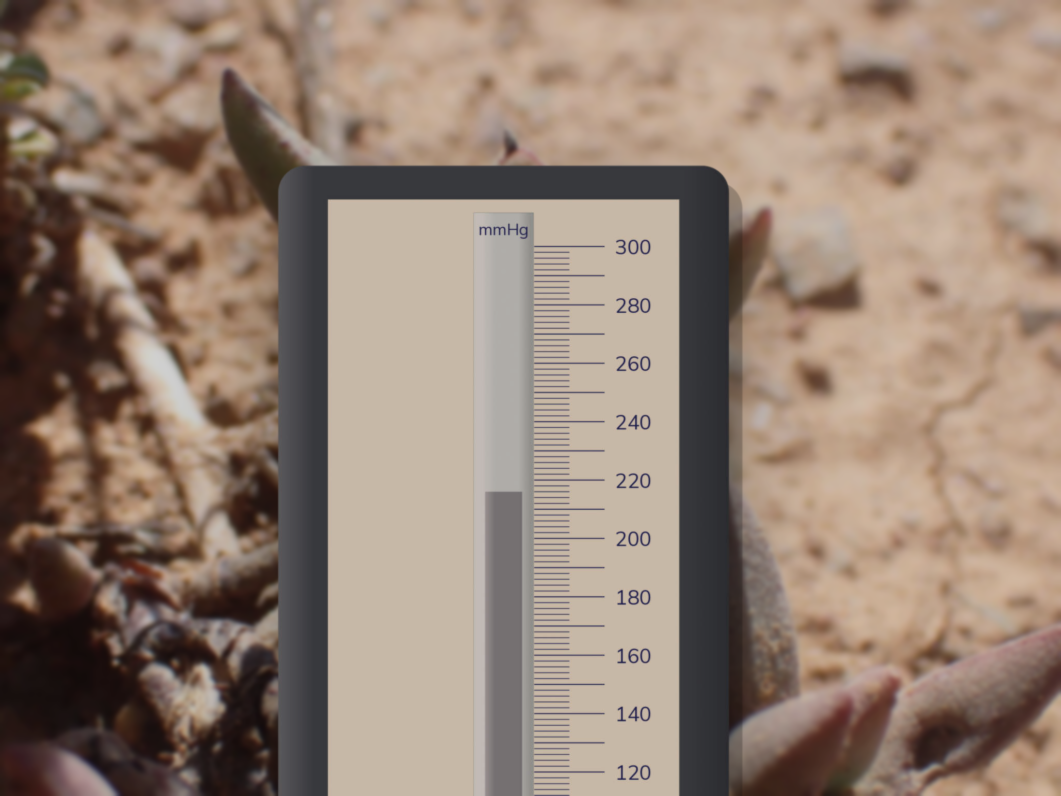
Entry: value=216 unit=mmHg
